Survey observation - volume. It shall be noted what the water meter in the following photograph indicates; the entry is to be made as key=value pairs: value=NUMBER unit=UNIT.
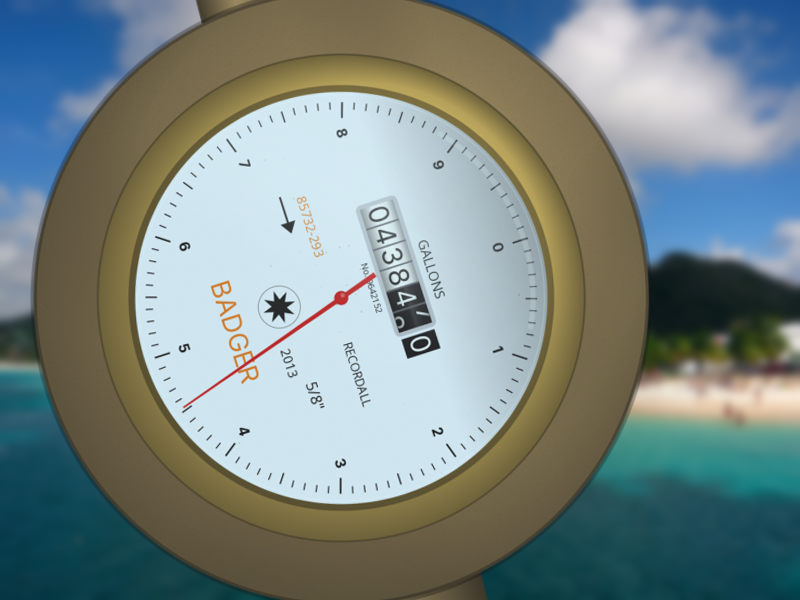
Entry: value=438474.5 unit=gal
